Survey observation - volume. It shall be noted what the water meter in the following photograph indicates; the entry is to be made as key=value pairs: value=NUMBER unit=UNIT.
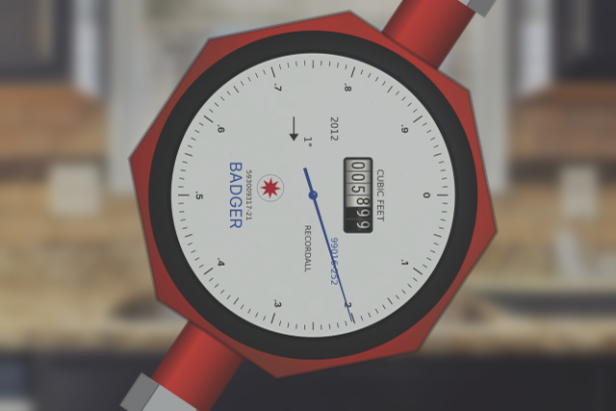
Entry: value=5899.20 unit=ft³
